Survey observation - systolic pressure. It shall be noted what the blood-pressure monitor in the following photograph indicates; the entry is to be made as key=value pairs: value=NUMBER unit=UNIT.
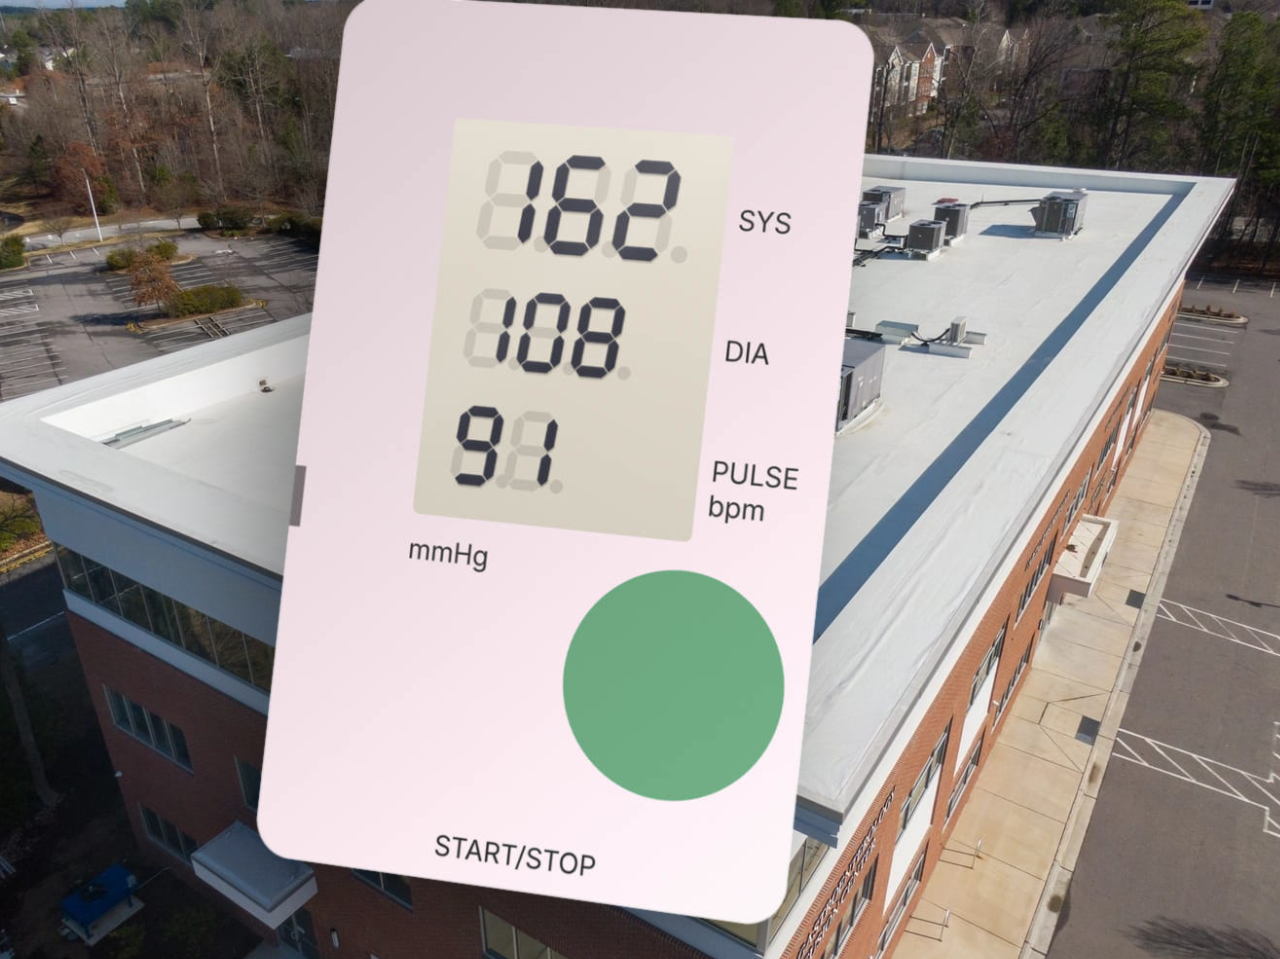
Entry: value=162 unit=mmHg
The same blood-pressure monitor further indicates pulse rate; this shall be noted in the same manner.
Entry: value=91 unit=bpm
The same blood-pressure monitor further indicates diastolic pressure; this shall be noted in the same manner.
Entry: value=108 unit=mmHg
